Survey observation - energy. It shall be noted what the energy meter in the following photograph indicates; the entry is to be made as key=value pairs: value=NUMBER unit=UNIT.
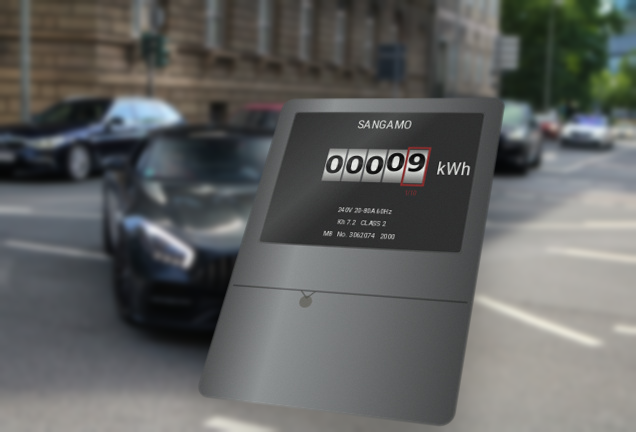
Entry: value=0.9 unit=kWh
